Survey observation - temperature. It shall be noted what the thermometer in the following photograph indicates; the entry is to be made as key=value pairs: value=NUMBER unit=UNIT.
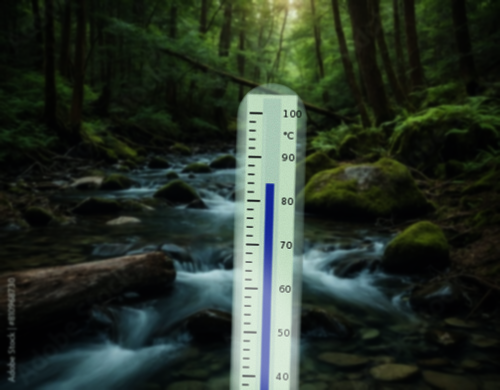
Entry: value=84 unit=°C
